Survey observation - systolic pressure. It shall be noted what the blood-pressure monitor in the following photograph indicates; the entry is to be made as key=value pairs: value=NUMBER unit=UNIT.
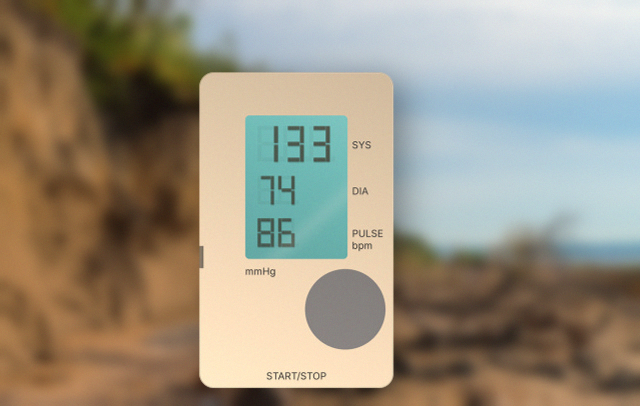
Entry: value=133 unit=mmHg
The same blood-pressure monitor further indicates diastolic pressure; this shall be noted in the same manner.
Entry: value=74 unit=mmHg
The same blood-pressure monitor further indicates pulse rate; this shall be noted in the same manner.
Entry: value=86 unit=bpm
